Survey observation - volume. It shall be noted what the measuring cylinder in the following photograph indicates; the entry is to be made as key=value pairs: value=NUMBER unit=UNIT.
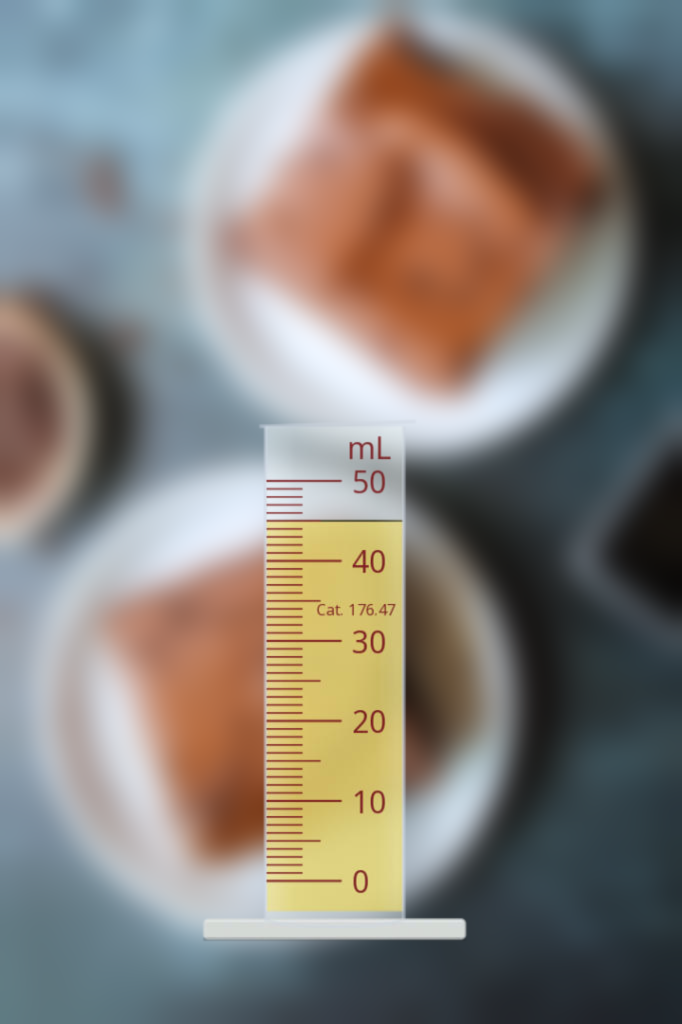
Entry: value=45 unit=mL
